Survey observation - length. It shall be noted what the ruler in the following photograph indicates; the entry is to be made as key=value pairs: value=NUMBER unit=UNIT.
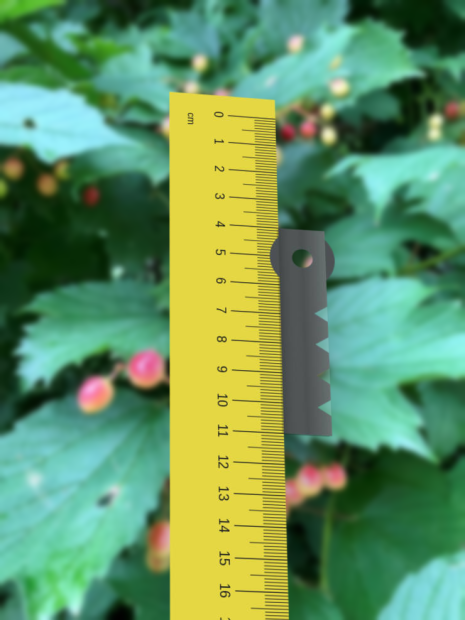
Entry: value=7 unit=cm
